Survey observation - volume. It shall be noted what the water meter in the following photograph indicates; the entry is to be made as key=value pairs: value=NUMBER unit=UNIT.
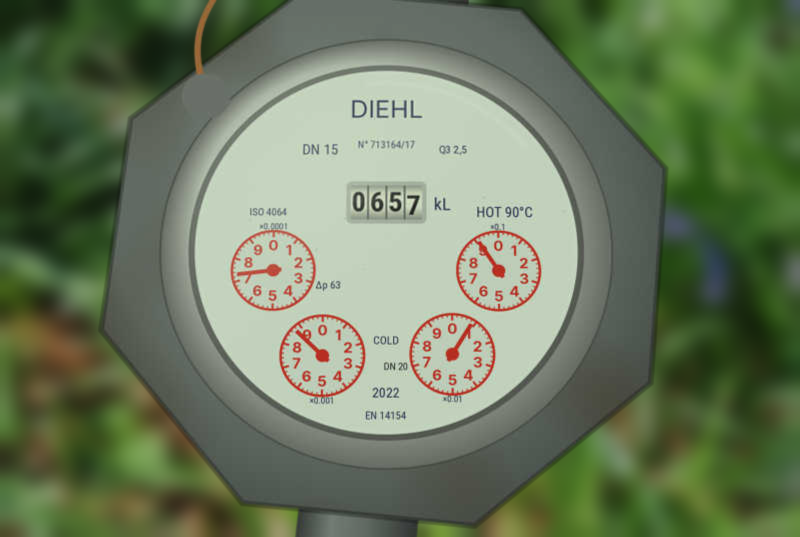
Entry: value=656.9087 unit=kL
